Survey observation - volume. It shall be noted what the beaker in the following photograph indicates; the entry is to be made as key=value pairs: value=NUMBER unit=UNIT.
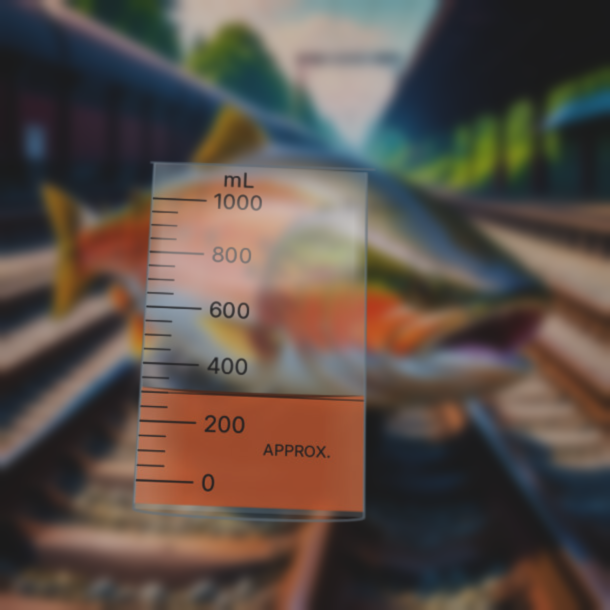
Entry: value=300 unit=mL
